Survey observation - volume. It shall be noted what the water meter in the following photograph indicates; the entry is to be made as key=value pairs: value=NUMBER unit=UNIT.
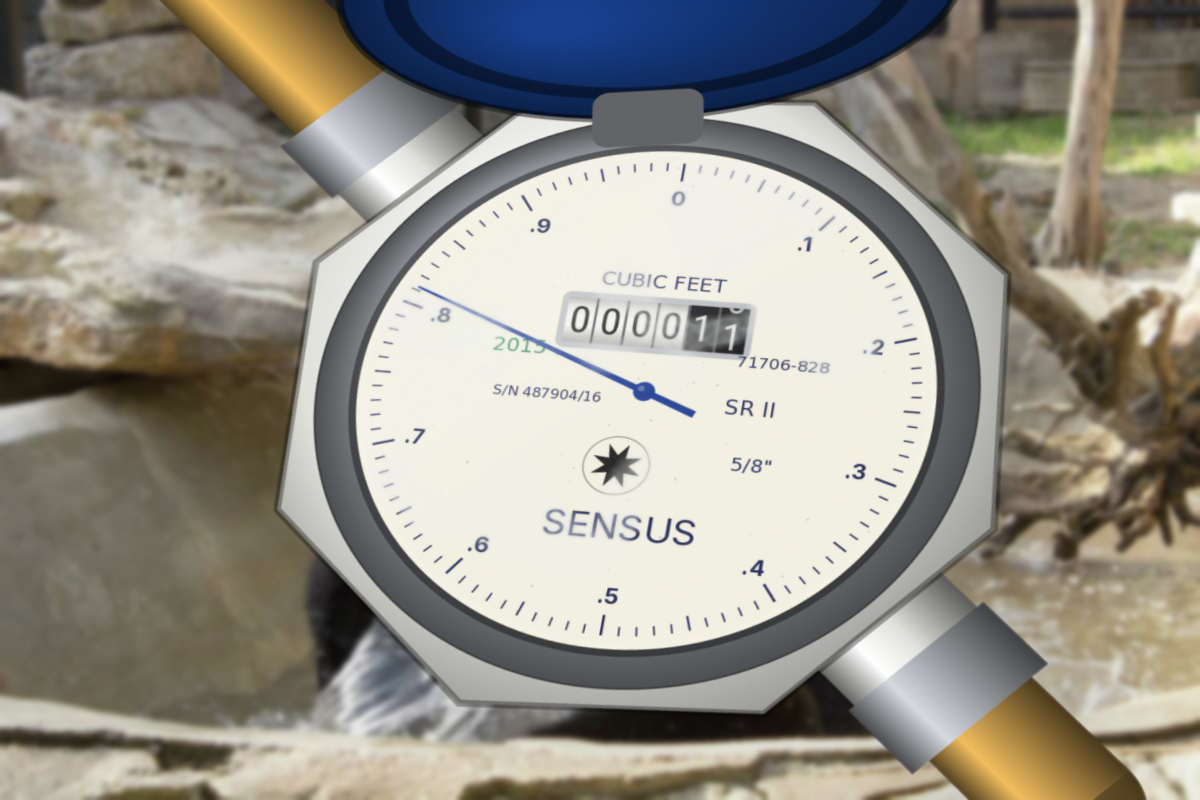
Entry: value=10.81 unit=ft³
